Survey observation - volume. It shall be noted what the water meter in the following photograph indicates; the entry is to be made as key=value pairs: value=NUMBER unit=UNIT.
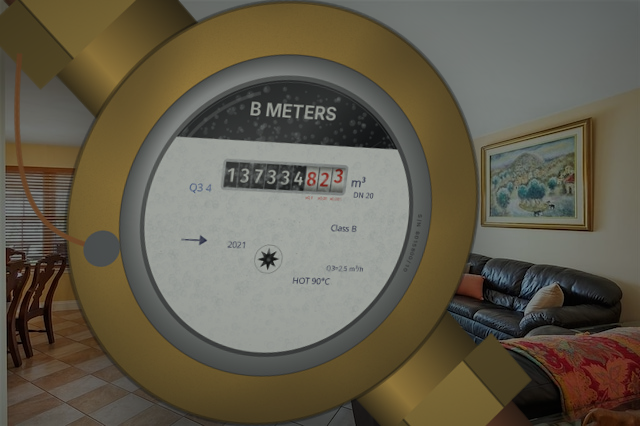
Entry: value=137334.823 unit=m³
